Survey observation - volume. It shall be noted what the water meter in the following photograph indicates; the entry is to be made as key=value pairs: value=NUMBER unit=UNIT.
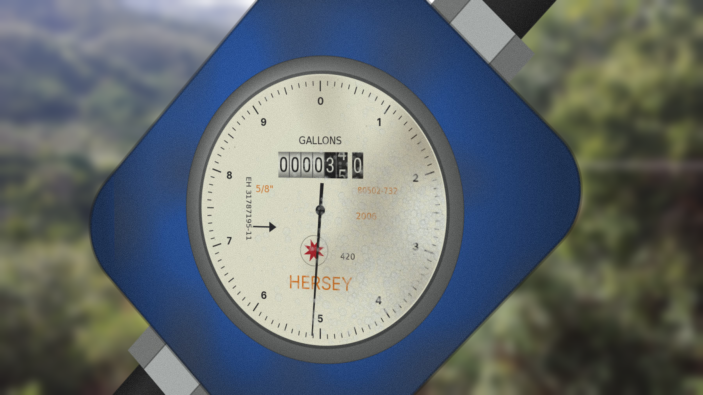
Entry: value=345.1 unit=gal
